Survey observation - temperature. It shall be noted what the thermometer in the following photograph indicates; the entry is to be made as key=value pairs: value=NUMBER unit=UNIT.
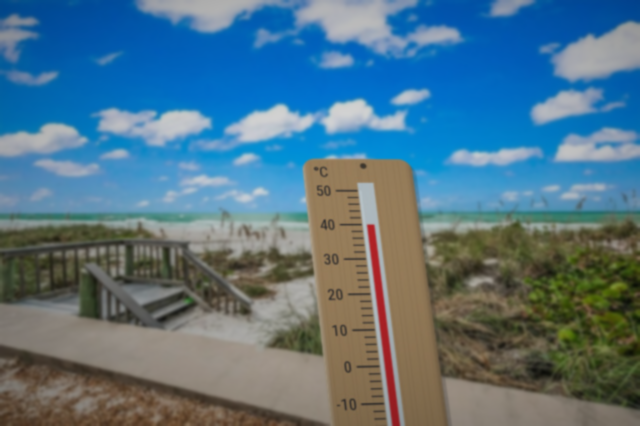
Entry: value=40 unit=°C
